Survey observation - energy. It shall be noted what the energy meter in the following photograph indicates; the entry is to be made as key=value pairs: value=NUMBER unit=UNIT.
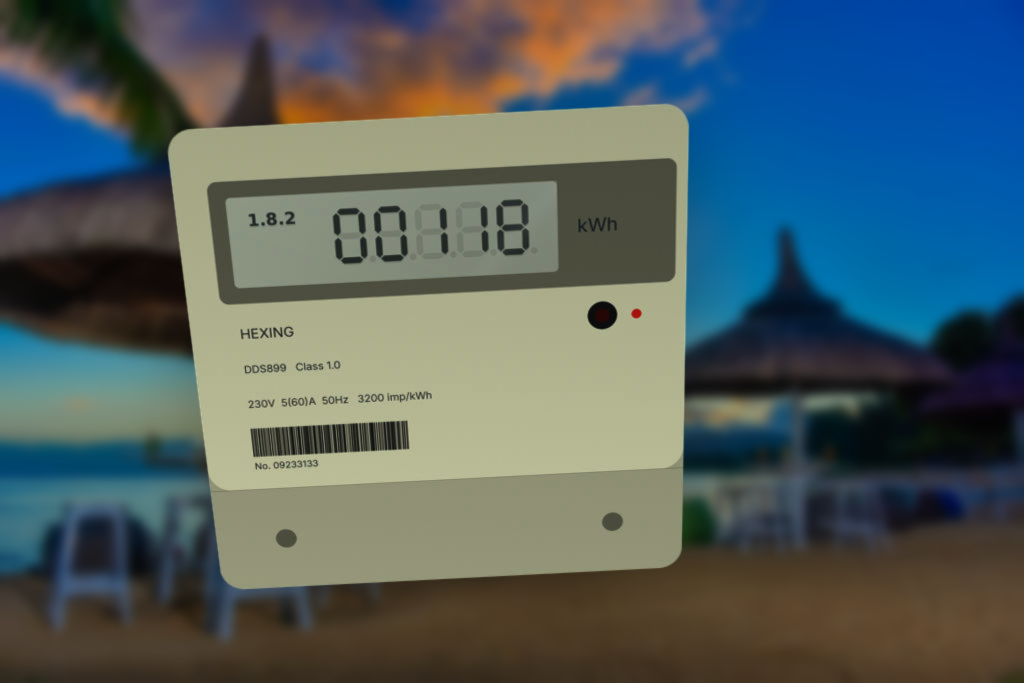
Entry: value=118 unit=kWh
